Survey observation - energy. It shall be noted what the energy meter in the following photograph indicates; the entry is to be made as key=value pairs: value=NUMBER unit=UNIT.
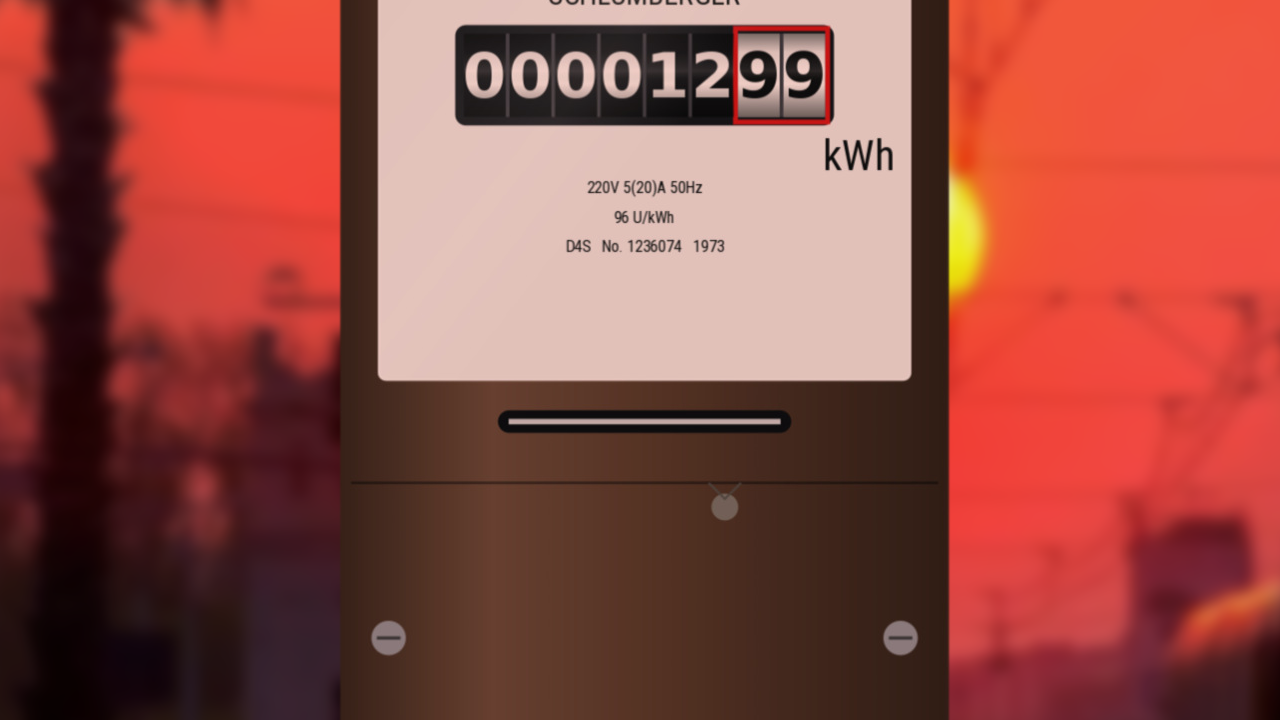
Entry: value=12.99 unit=kWh
